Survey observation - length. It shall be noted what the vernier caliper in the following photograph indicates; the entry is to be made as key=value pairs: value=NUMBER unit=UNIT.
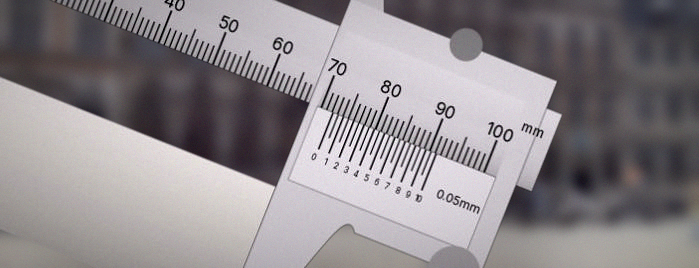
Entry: value=72.2 unit=mm
